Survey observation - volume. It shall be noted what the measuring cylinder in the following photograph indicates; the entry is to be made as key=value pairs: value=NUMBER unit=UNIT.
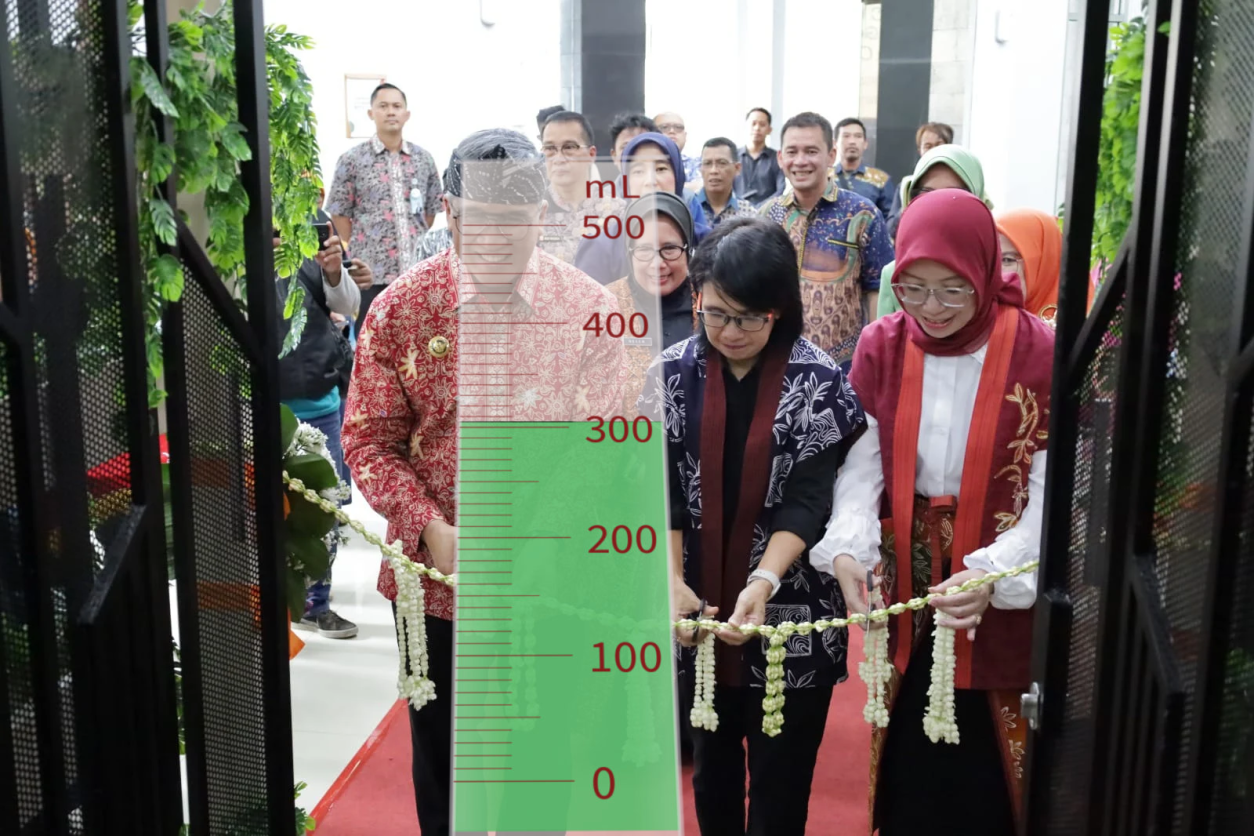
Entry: value=305 unit=mL
